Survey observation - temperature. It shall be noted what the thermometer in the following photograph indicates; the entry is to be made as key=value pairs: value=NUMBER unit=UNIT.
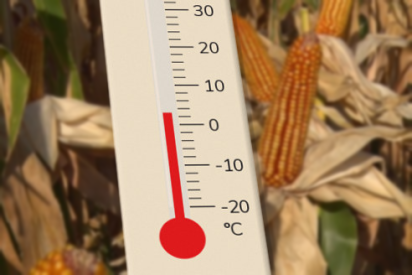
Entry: value=3 unit=°C
